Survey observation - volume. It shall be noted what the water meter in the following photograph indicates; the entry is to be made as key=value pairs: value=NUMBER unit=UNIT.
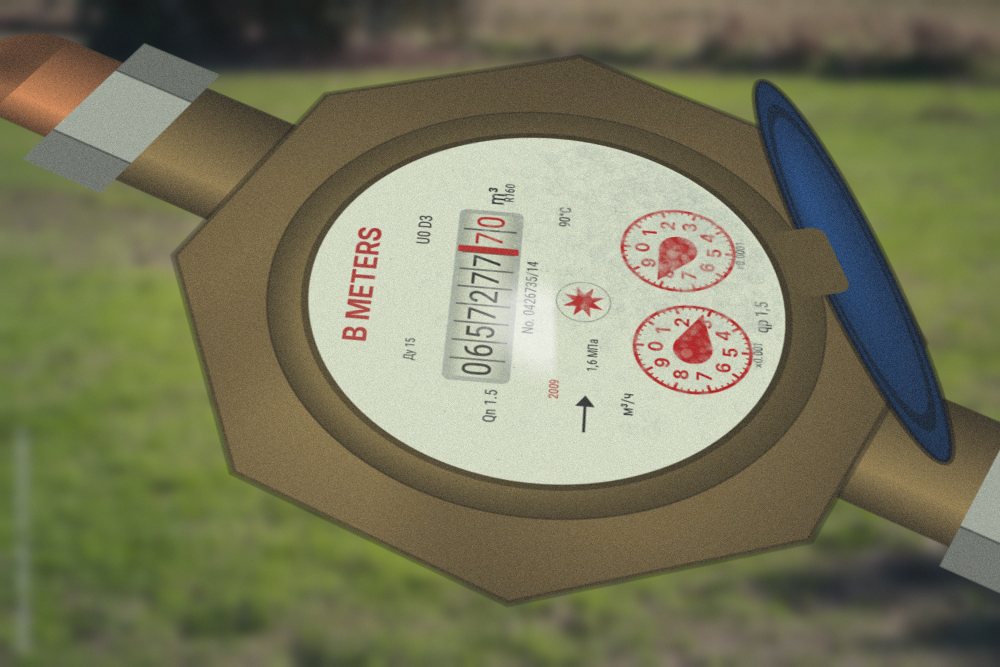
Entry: value=657277.7028 unit=m³
